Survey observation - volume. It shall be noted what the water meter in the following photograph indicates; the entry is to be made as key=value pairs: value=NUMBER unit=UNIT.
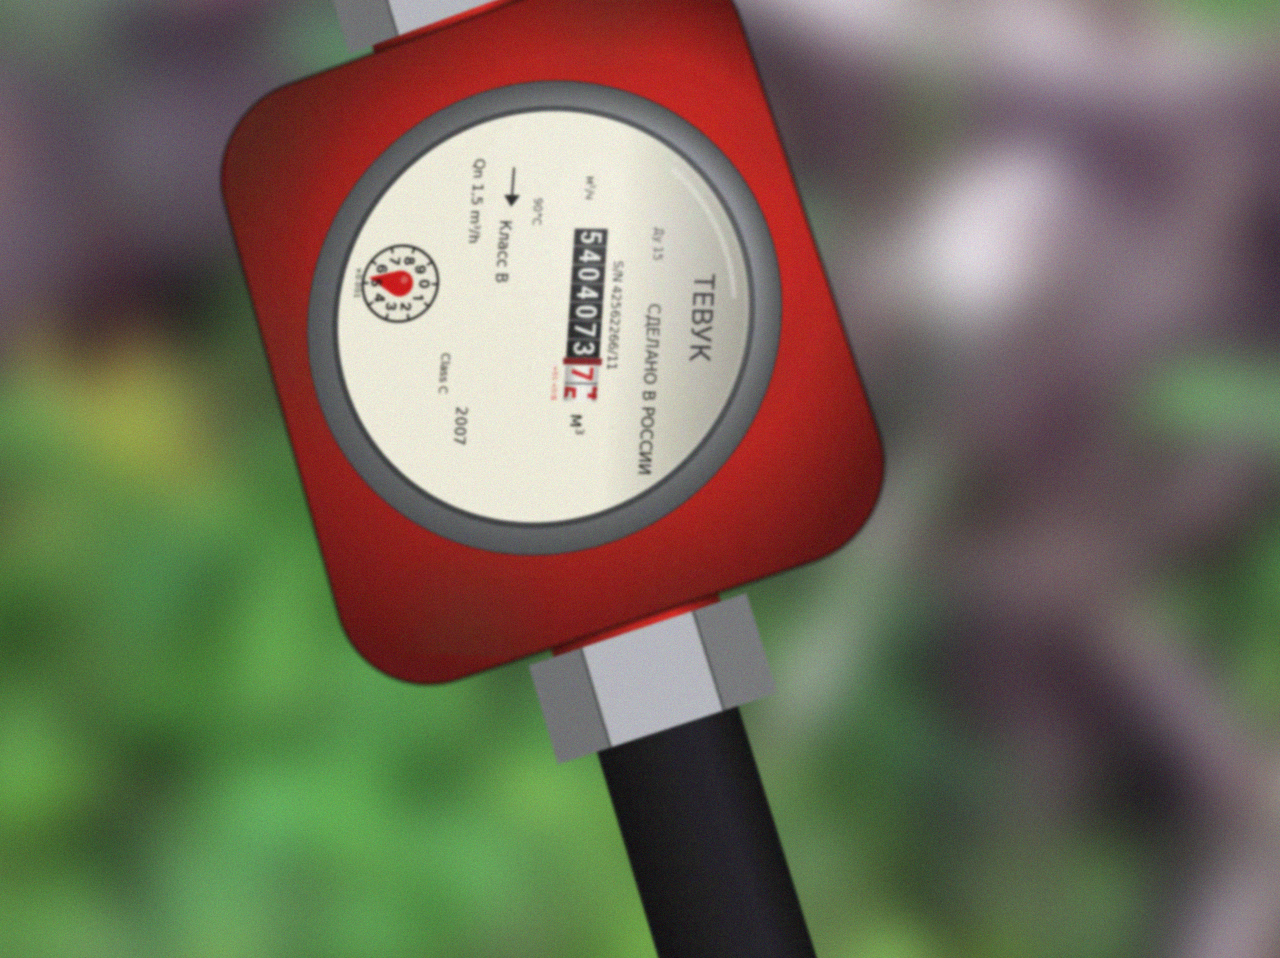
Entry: value=5404073.745 unit=m³
